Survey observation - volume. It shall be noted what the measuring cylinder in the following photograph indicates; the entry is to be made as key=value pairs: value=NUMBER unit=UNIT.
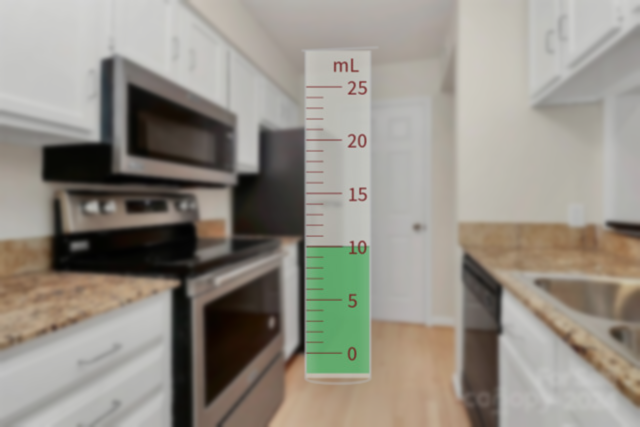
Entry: value=10 unit=mL
